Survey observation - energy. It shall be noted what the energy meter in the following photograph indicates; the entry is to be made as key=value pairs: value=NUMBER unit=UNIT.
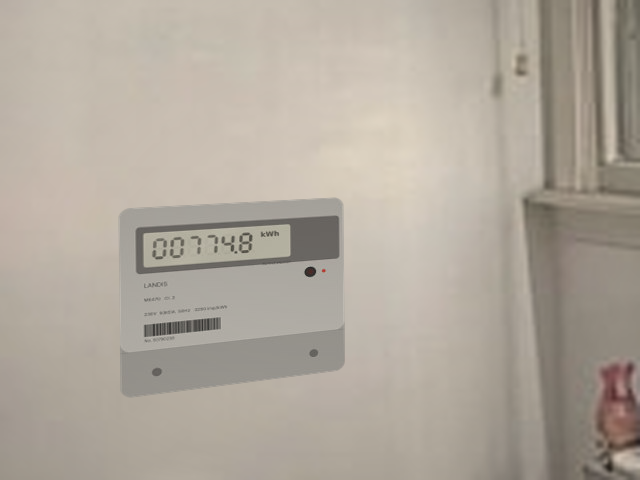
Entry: value=774.8 unit=kWh
